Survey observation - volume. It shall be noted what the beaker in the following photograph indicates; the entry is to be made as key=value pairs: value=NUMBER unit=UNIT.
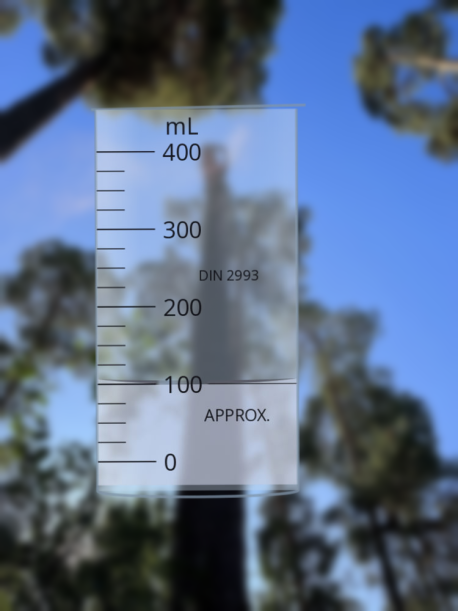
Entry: value=100 unit=mL
